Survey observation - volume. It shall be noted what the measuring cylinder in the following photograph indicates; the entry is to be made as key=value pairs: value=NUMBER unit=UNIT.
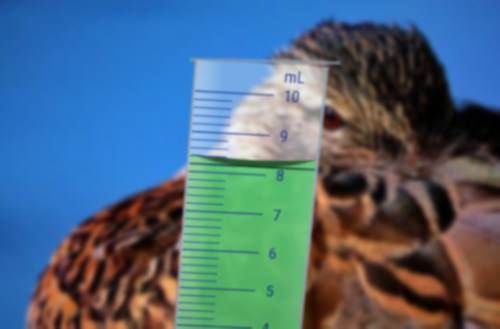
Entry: value=8.2 unit=mL
